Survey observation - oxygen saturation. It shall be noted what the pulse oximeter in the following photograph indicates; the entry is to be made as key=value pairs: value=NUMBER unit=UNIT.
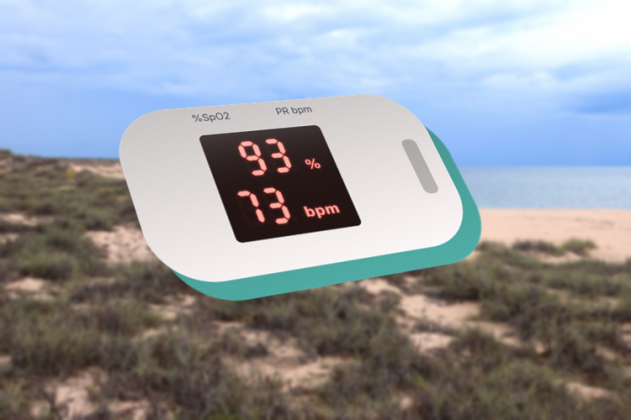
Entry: value=93 unit=%
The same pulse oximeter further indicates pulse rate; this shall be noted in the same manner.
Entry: value=73 unit=bpm
